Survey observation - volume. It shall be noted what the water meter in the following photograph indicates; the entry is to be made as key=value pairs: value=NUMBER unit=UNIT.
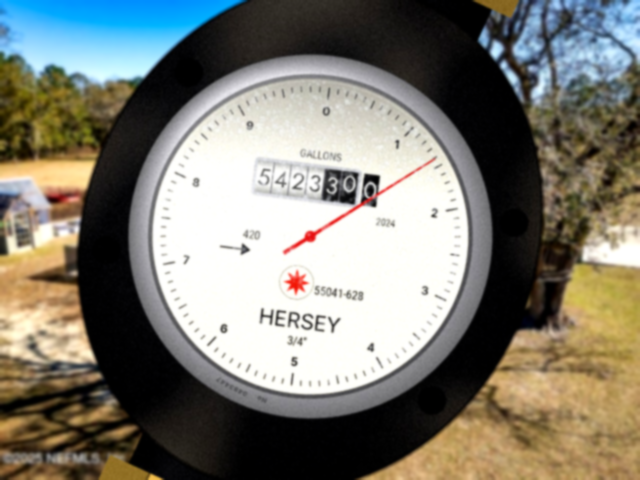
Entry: value=5423301.4 unit=gal
